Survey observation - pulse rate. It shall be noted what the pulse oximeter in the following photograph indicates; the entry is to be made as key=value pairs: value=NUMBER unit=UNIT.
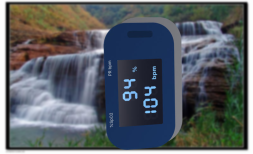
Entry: value=104 unit=bpm
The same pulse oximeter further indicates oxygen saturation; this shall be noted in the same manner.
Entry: value=94 unit=%
